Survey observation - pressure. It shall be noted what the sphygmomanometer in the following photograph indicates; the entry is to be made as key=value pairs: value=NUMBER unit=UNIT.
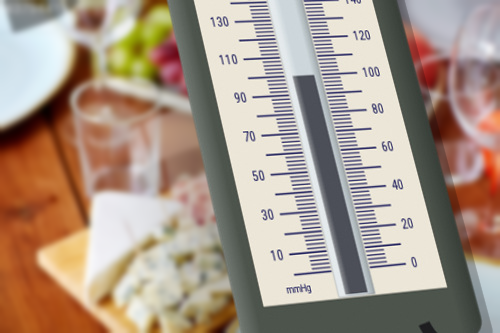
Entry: value=100 unit=mmHg
